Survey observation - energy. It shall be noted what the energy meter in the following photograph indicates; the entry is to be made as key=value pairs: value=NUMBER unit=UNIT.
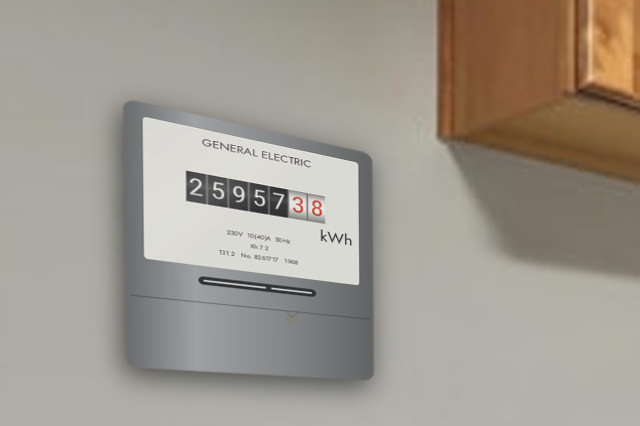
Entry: value=25957.38 unit=kWh
